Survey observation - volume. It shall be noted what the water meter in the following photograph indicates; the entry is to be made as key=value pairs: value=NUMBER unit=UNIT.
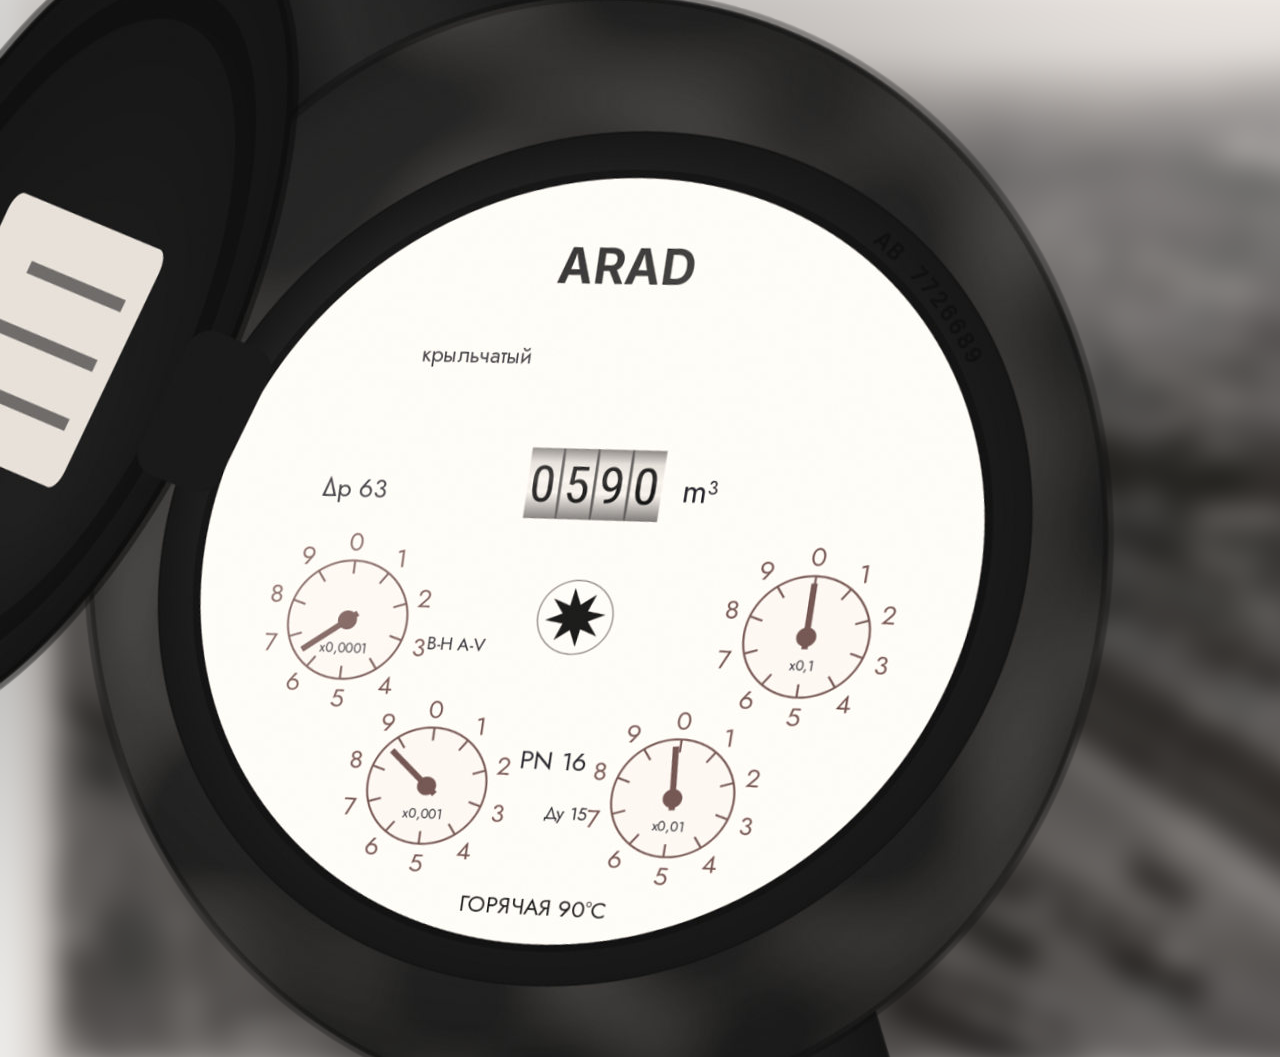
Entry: value=589.9986 unit=m³
